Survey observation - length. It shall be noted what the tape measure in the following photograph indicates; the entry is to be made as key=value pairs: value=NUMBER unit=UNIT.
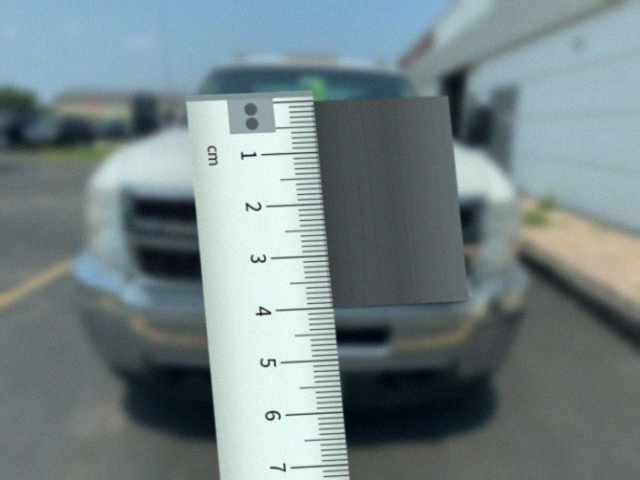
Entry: value=4 unit=cm
